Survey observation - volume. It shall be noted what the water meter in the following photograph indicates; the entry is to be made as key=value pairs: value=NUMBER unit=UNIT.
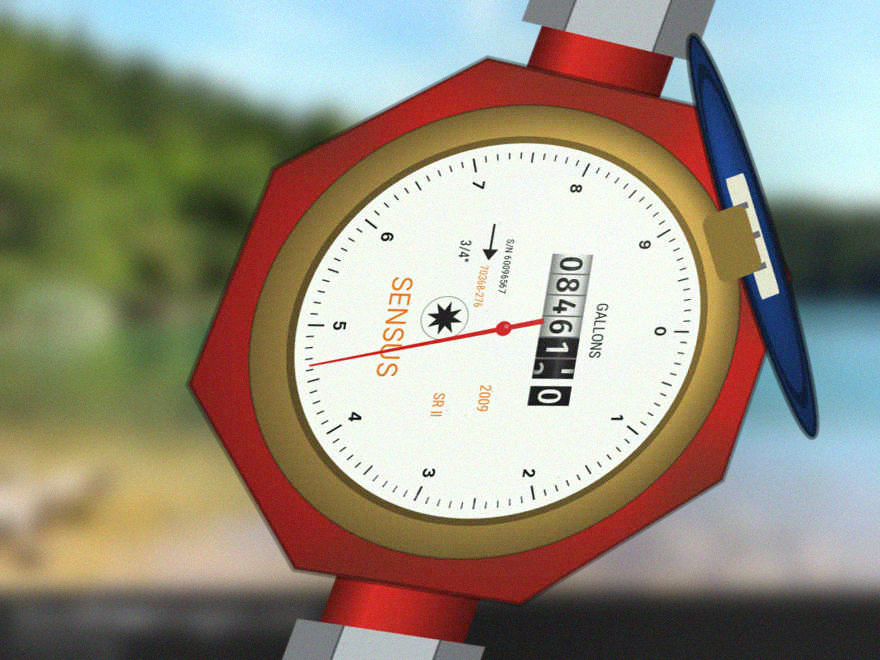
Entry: value=846114.6 unit=gal
